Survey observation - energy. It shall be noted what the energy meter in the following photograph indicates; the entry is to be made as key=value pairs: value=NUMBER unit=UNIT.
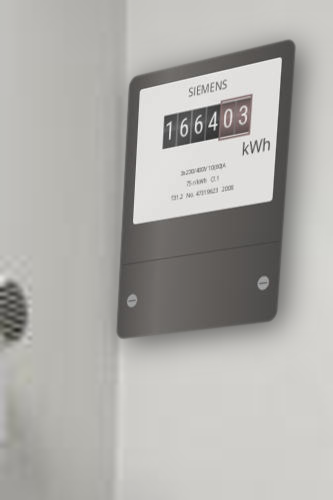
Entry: value=1664.03 unit=kWh
